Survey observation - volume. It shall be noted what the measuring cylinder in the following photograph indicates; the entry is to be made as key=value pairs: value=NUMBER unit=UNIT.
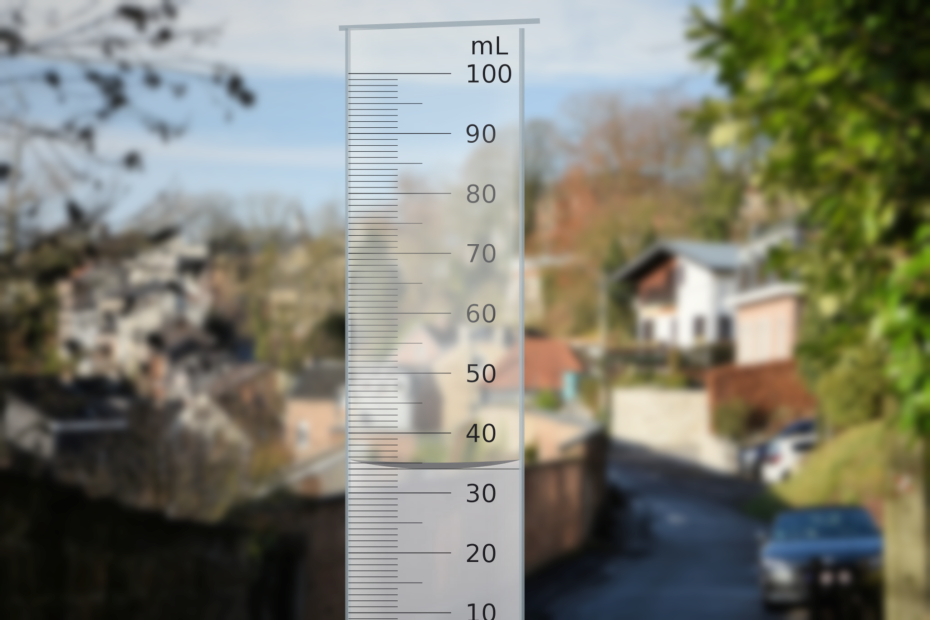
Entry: value=34 unit=mL
